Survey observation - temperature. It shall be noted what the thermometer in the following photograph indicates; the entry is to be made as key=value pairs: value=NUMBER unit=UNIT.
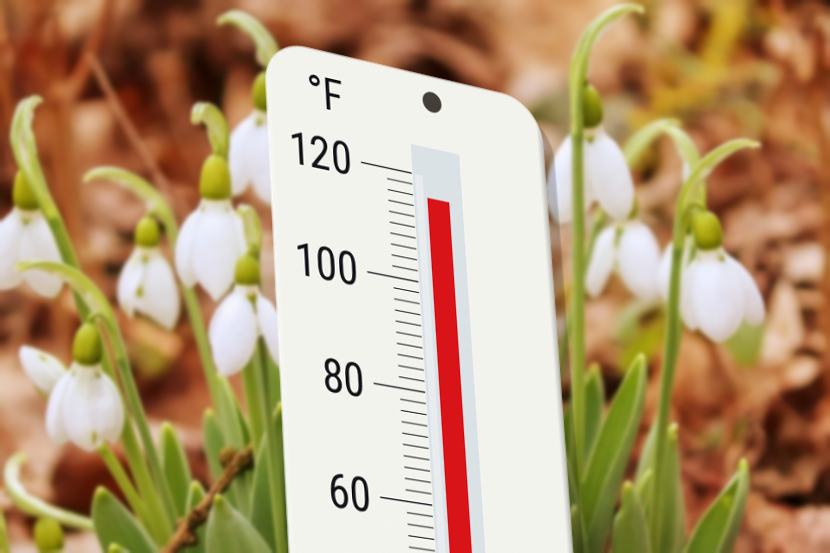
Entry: value=116 unit=°F
